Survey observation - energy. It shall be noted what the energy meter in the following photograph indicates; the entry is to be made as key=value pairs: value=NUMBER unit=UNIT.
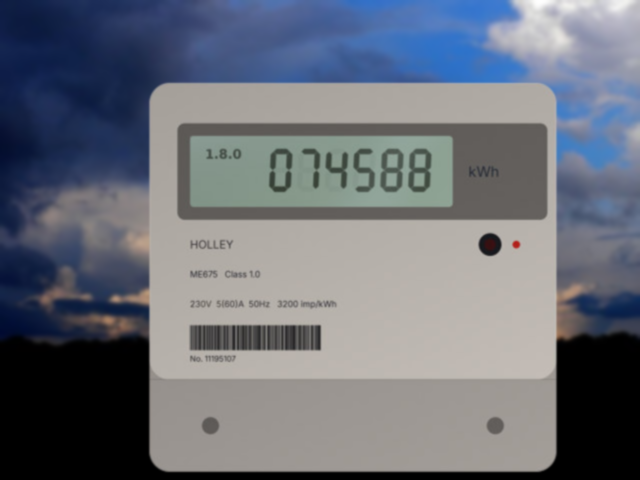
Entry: value=74588 unit=kWh
